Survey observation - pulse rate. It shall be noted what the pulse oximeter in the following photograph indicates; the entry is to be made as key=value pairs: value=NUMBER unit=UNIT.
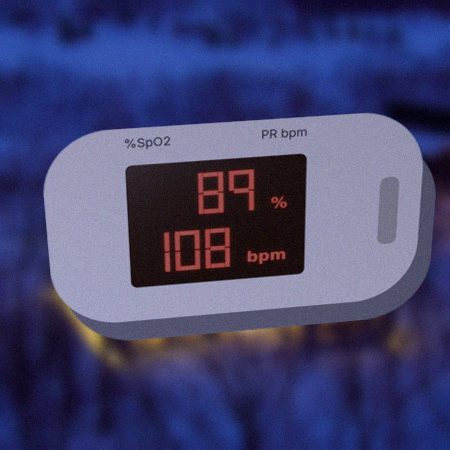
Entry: value=108 unit=bpm
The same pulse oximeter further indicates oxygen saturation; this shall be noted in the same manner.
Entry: value=89 unit=%
